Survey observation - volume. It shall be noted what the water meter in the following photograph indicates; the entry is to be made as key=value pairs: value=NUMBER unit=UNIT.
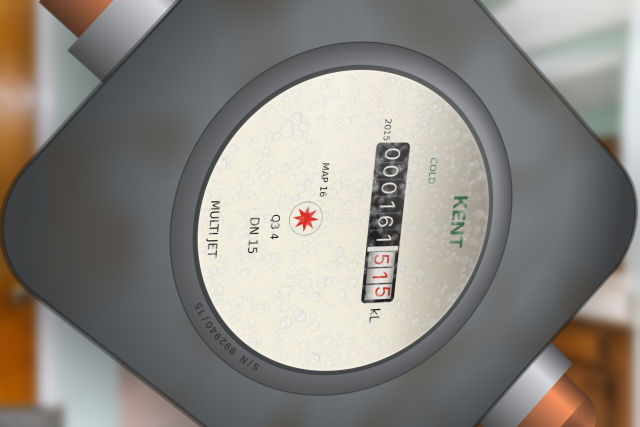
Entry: value=161.515 unit=kL
